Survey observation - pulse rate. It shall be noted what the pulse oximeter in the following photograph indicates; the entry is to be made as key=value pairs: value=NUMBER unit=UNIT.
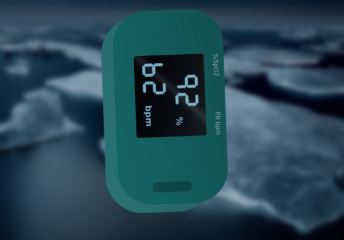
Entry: value=62 unit=bpm
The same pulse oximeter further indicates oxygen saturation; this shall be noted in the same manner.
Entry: value=92 unit=%
